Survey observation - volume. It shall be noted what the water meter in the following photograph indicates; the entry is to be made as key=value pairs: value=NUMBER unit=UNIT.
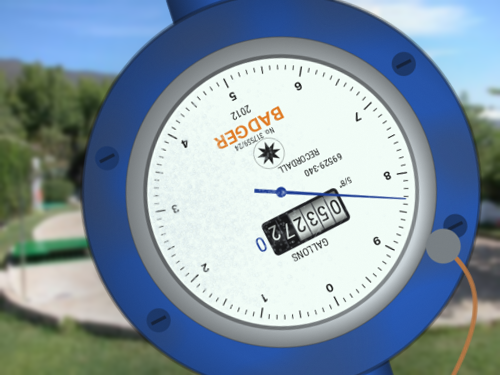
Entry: value=532718.3 unit=gal
